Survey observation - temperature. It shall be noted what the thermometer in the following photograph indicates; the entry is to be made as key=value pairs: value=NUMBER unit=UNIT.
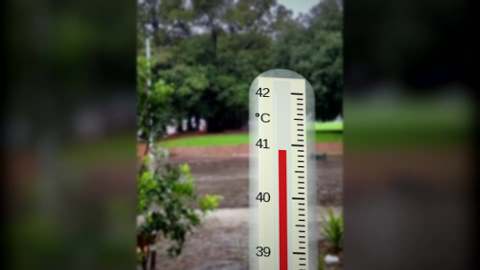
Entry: value=40.9 unit=°C
